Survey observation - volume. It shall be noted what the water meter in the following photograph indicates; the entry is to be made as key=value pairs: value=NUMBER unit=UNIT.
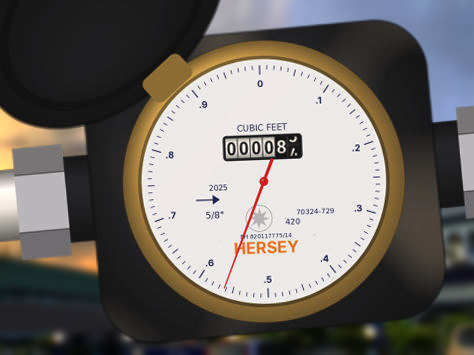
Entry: value=83.56 unit=ft³
